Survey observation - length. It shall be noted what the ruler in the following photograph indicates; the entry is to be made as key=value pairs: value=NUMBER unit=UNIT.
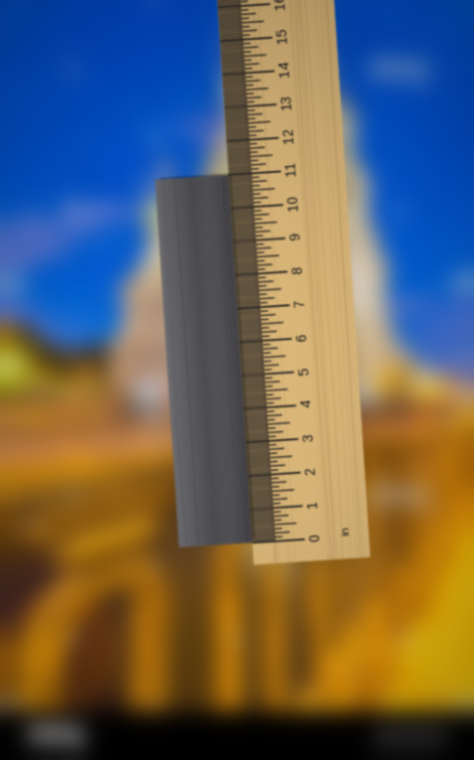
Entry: value=11 unit=in
